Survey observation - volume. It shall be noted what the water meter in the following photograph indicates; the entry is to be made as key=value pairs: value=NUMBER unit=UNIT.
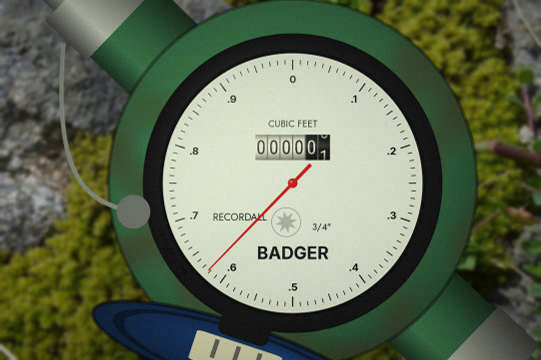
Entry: value=0.62 unit=ft³
